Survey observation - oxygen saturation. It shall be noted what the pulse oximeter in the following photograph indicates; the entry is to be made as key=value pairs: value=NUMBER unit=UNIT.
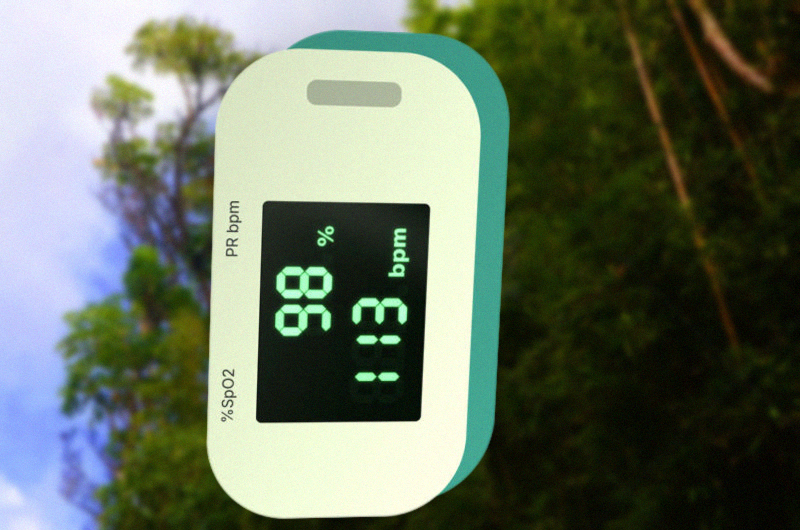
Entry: value=98 unit=%
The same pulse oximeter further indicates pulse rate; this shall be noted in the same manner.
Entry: value=113 unit=bpm
